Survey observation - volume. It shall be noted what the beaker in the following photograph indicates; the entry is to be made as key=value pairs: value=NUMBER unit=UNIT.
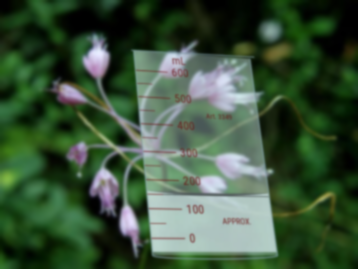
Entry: value=150 unit=mL
